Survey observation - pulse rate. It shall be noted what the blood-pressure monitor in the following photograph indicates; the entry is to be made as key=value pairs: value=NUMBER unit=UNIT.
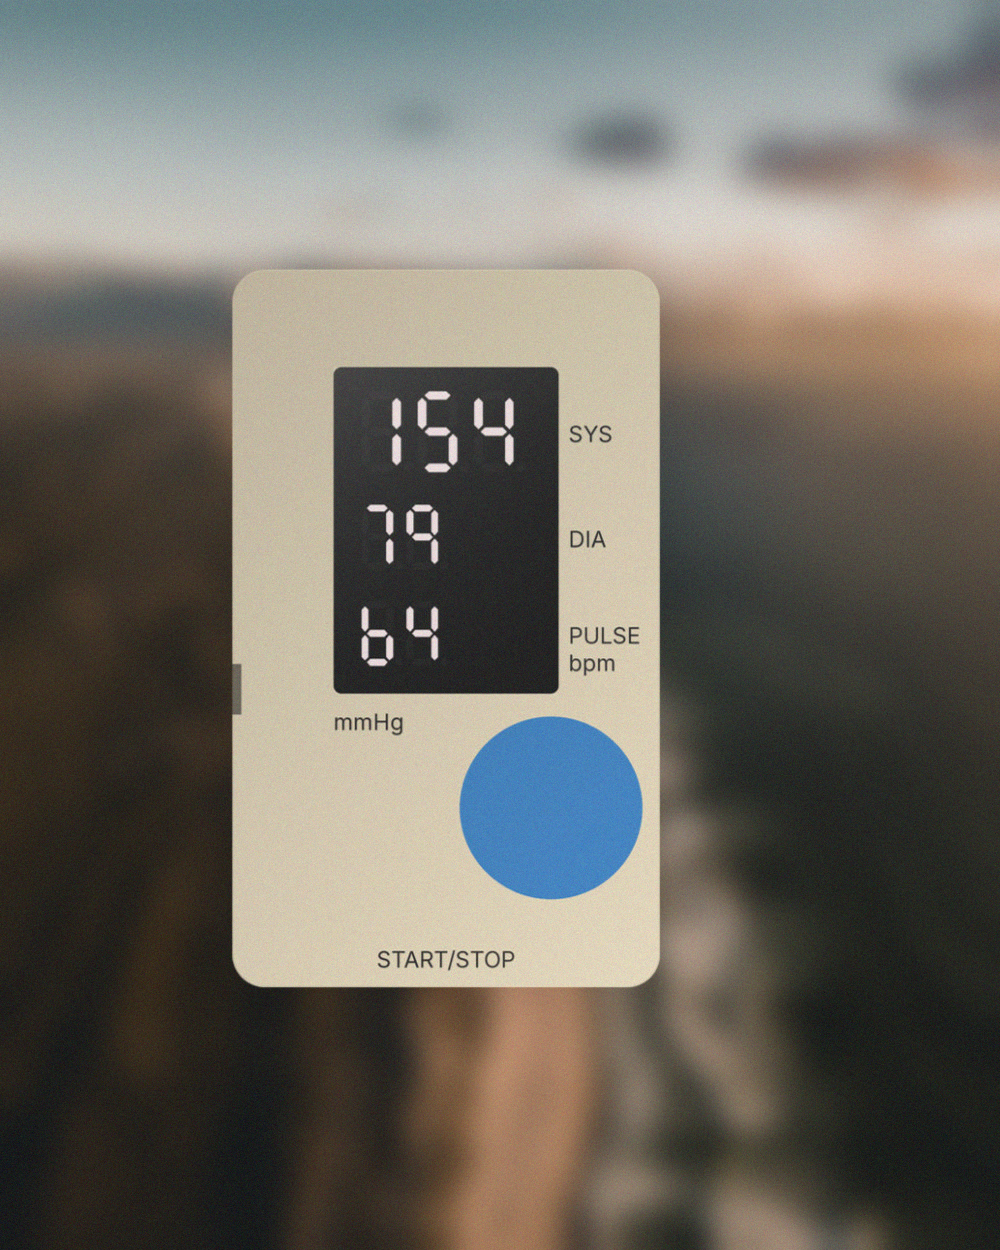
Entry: value=64 unit=bpm
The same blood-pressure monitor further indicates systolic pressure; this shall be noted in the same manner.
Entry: value=154 unit=mmHg
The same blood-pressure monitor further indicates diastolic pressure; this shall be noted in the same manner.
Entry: value=79 unit=mmHg
